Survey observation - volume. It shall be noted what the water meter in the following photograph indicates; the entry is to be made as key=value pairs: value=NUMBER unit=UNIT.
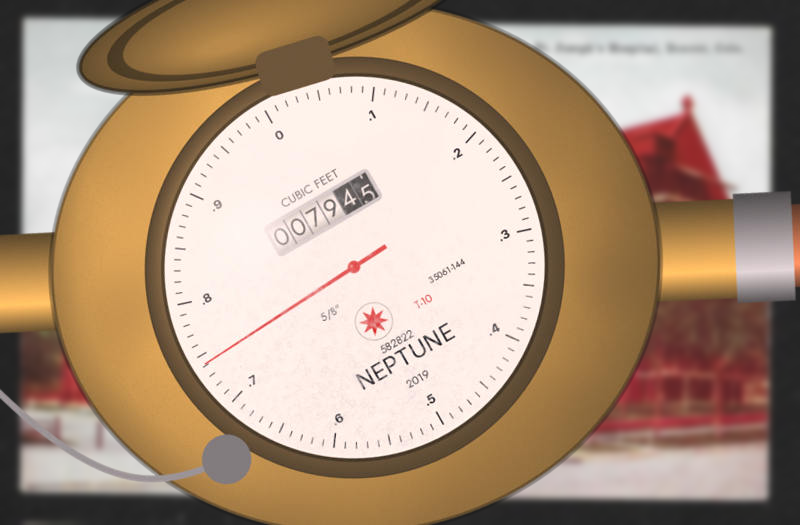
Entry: value=7944.74 unit=ft³
